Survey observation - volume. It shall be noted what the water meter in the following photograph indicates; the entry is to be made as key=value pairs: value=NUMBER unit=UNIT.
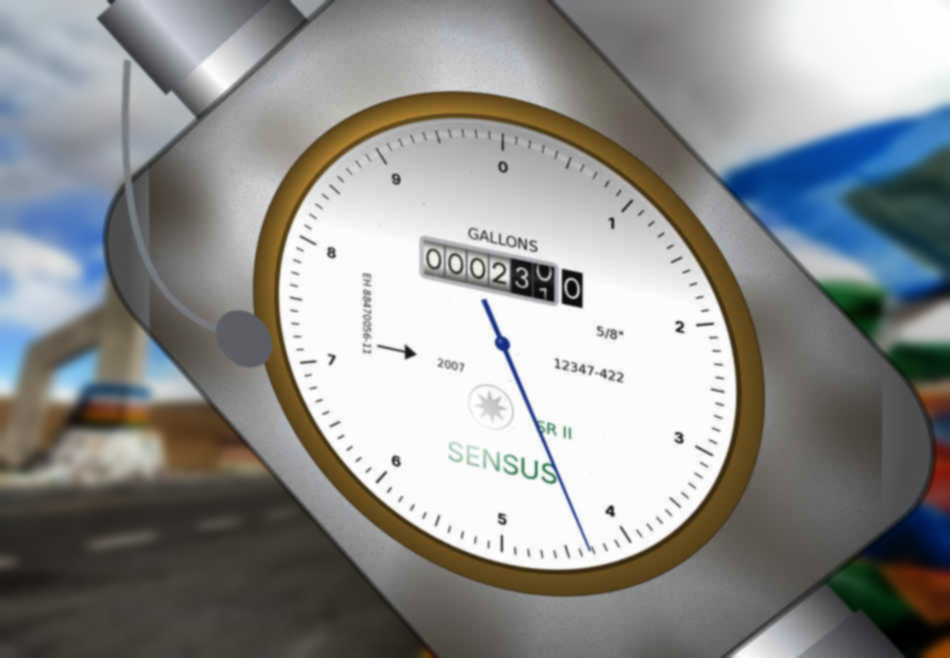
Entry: value=2304.3 unit=gal
